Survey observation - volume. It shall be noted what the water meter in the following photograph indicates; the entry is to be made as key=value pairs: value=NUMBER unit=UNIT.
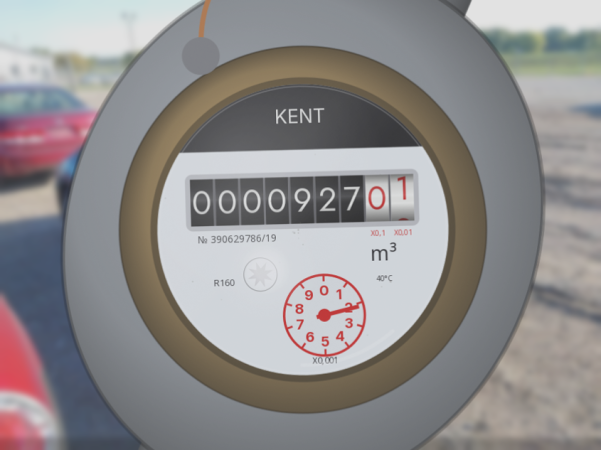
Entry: value=927.012 unit=m³
